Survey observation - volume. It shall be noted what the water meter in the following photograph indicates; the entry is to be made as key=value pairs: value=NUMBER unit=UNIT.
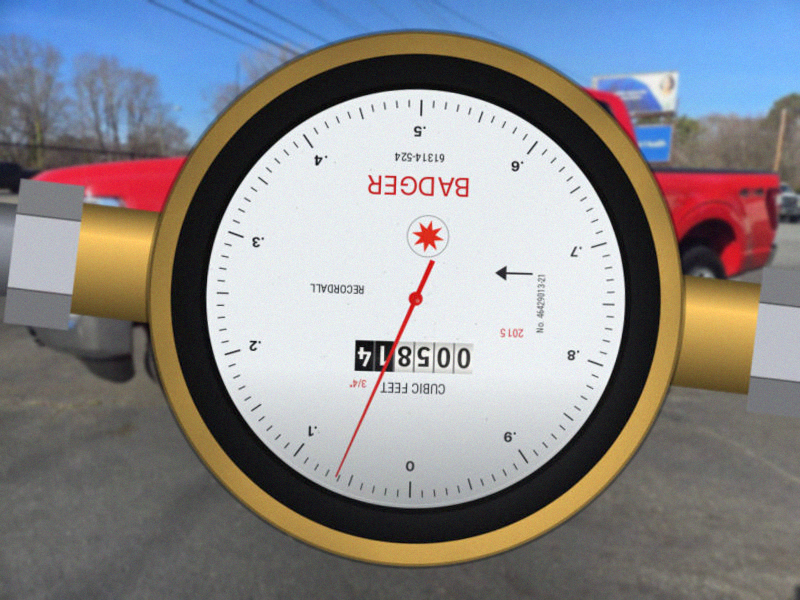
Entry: value=5814.06 unit=ft³
